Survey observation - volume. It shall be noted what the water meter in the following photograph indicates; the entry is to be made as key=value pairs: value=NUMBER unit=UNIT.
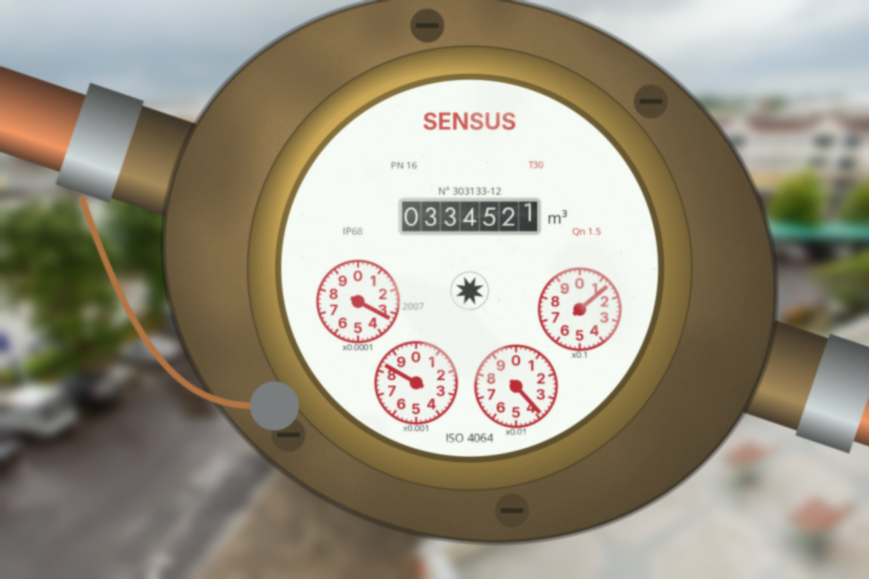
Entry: value=334521.1383 unit=m³
